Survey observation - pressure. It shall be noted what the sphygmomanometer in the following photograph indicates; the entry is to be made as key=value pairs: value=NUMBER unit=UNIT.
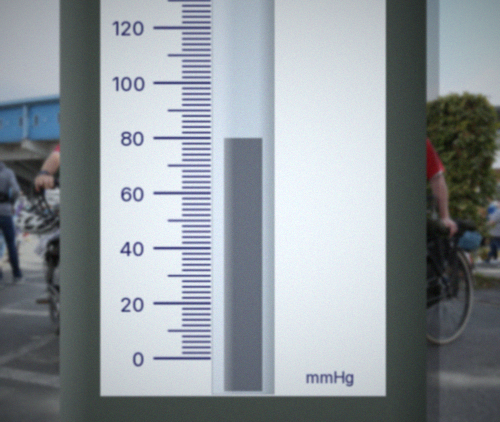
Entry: value=80 unit=mmHg
